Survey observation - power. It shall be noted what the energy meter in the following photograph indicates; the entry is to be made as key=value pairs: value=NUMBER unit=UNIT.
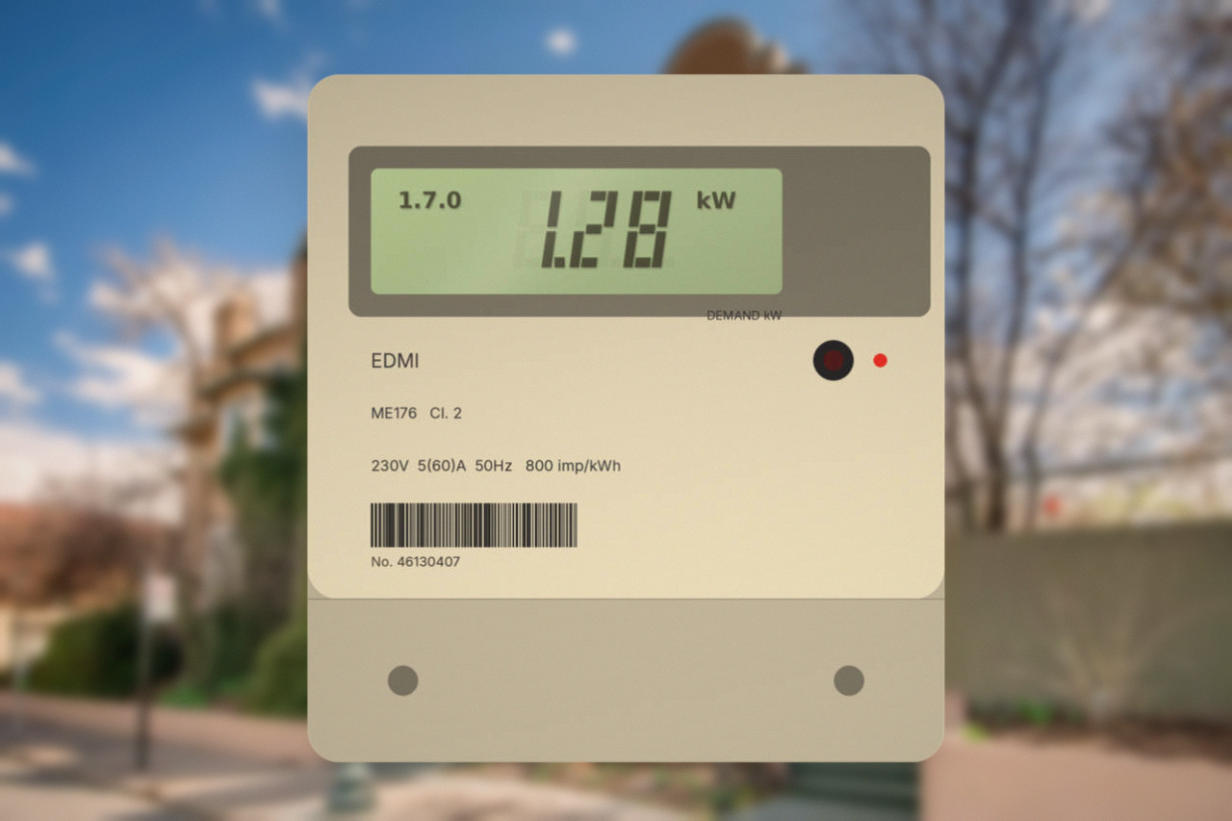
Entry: value=1.28 unit=kW
